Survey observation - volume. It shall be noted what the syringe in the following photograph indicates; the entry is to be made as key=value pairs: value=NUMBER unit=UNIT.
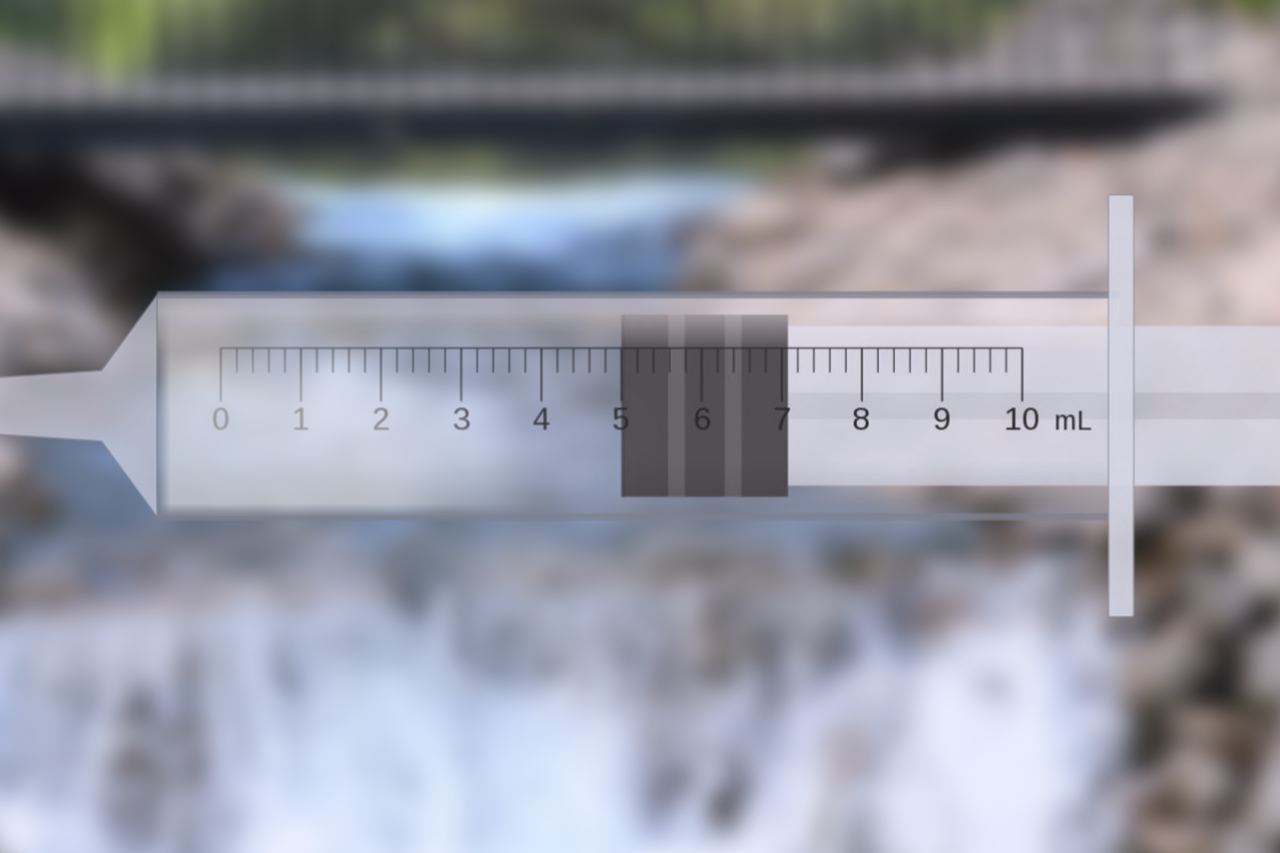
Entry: value=5 unit=mL
